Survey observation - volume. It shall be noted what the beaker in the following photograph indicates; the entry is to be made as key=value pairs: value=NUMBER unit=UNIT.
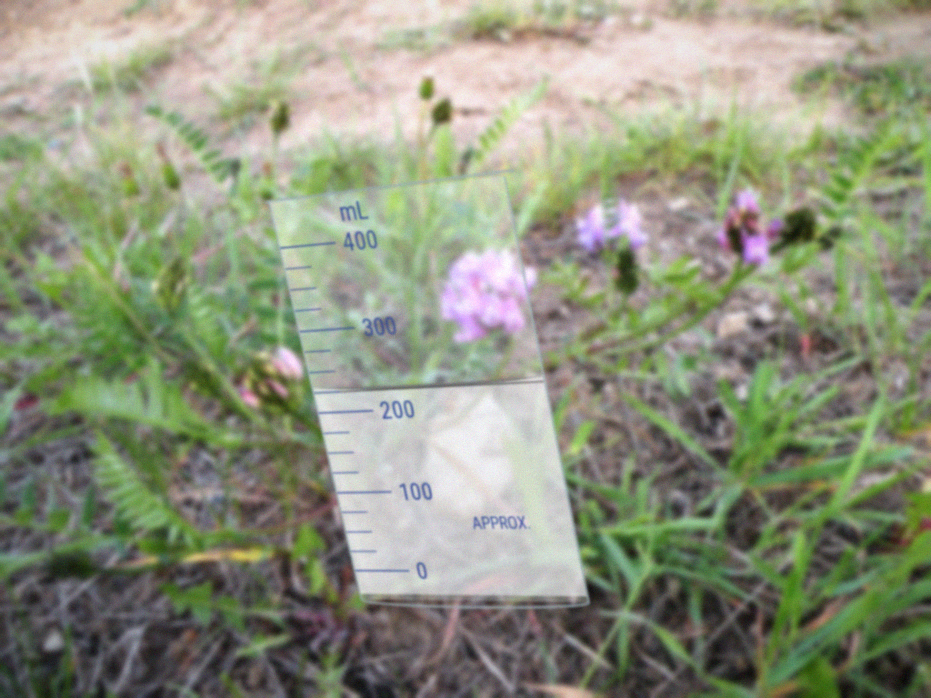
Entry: value=225 unit=mL
